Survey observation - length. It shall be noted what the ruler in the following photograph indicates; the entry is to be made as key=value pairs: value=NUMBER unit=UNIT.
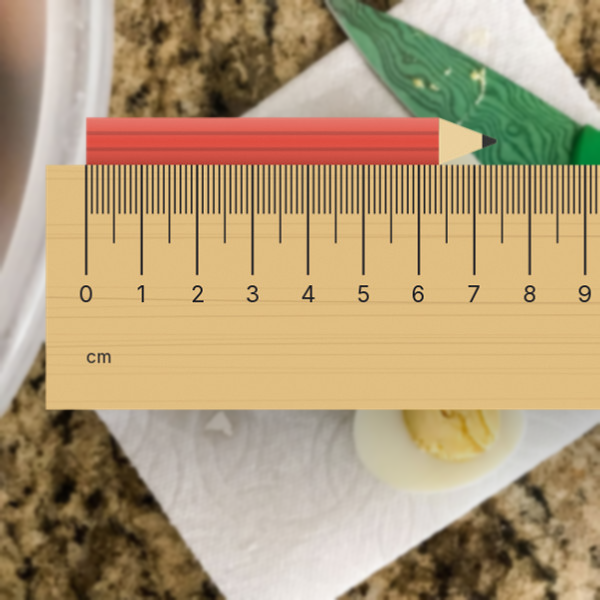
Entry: value=7.4 unit=cm
